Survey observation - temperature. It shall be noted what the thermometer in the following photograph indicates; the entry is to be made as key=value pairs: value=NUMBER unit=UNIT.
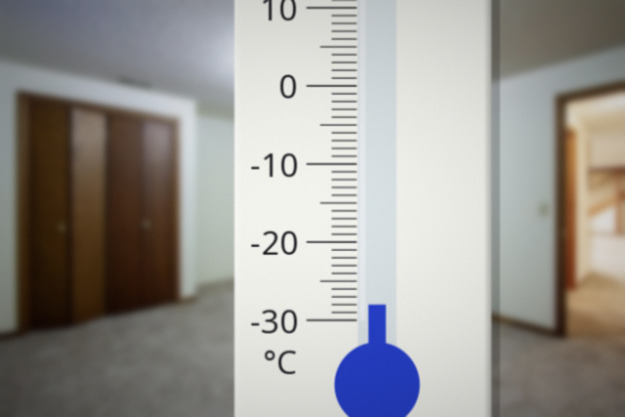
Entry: value=-28 unit=°C
